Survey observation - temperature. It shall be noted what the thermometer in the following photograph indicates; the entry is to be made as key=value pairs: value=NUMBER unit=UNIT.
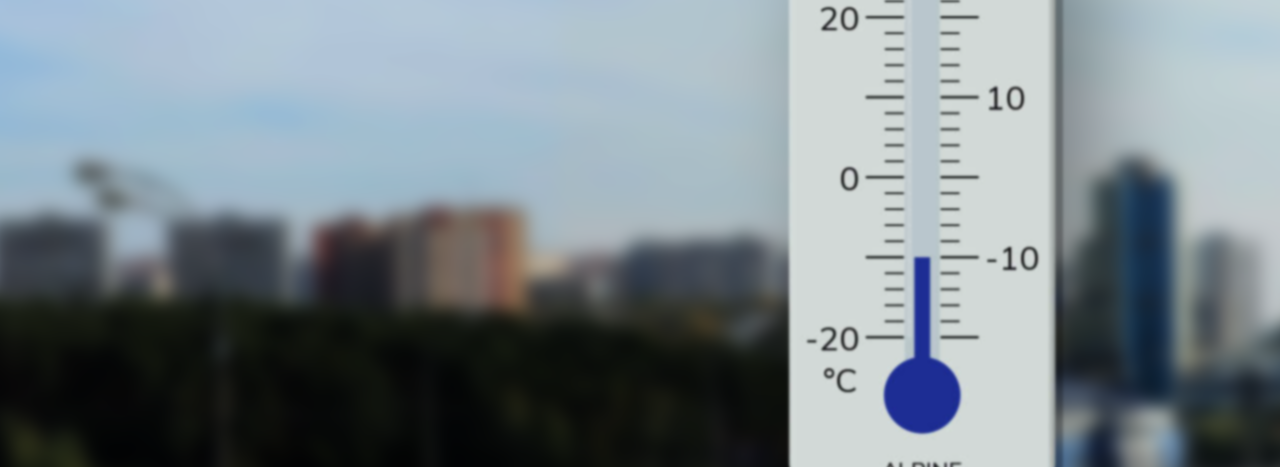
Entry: value=-10 unit=°C
